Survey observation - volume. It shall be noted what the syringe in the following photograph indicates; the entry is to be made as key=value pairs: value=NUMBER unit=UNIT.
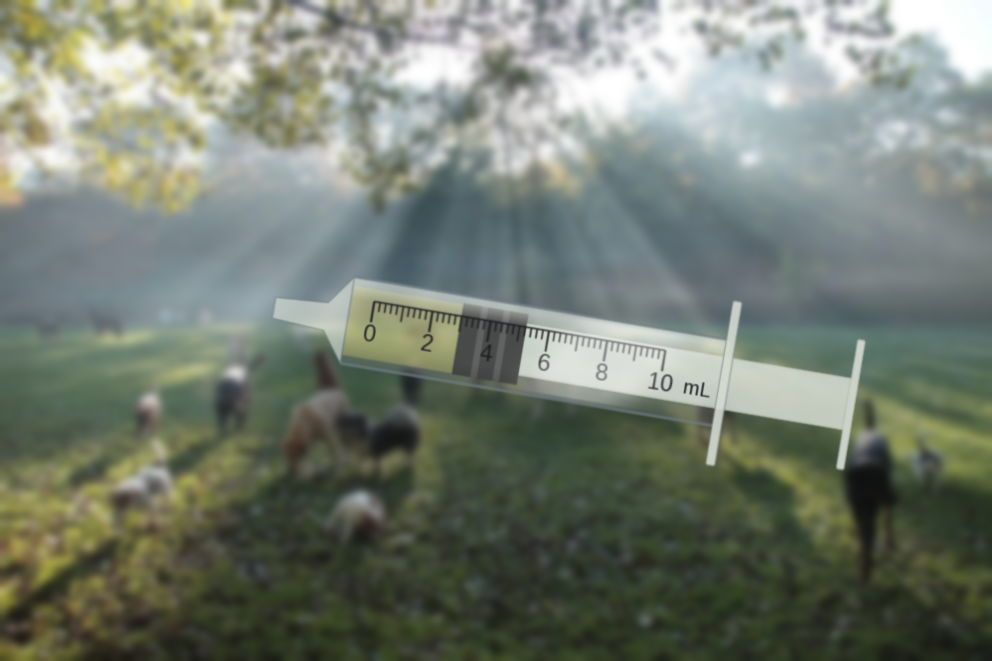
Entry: value=3 unit=mL
